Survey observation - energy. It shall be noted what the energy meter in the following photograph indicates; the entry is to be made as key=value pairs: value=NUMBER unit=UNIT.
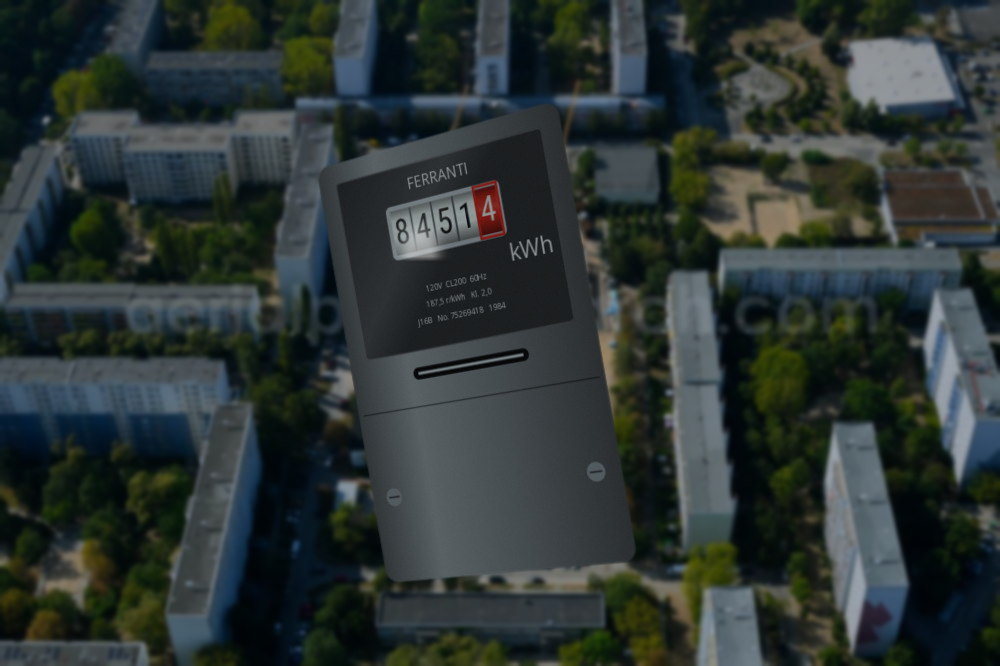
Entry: value=8451.4 unit=kWh
